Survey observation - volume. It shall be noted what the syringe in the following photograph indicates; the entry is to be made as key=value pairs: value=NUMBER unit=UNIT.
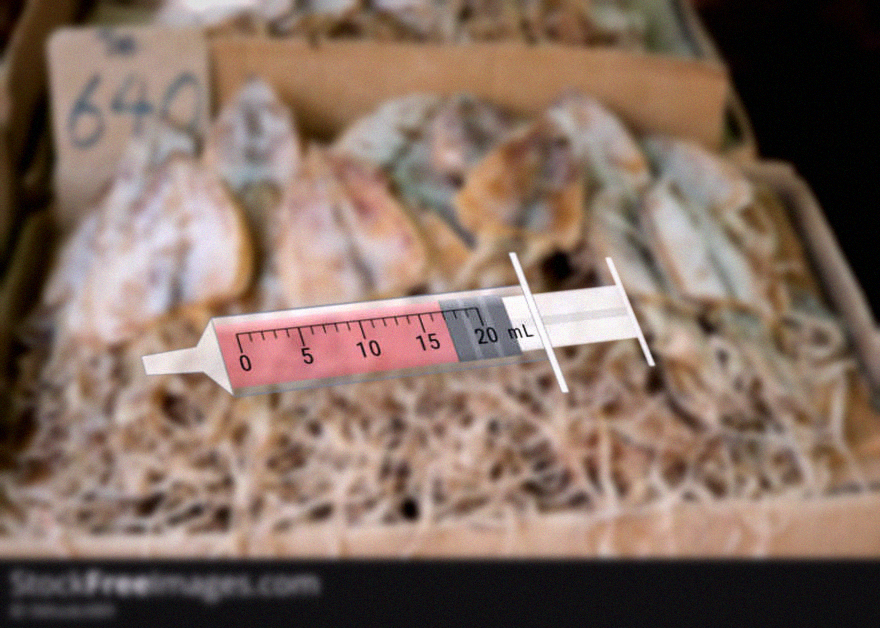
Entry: value=17 unit=mL
